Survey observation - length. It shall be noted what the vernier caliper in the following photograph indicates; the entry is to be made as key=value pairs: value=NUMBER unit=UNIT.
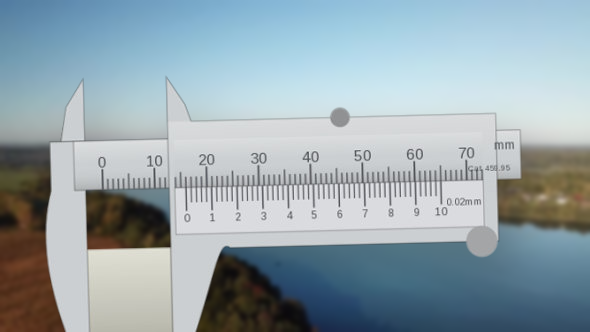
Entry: value=16.0 unit=mm
